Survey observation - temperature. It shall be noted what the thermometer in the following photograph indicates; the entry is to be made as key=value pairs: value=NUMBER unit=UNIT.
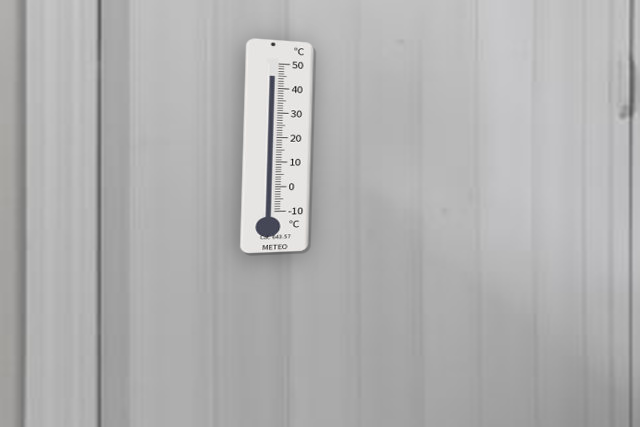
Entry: value=45 unit=°C
